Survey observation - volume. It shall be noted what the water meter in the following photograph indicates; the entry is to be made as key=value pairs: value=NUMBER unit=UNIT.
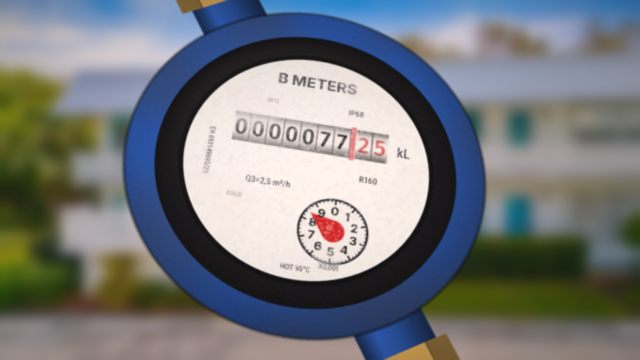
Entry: value=77.258 unit=kL
